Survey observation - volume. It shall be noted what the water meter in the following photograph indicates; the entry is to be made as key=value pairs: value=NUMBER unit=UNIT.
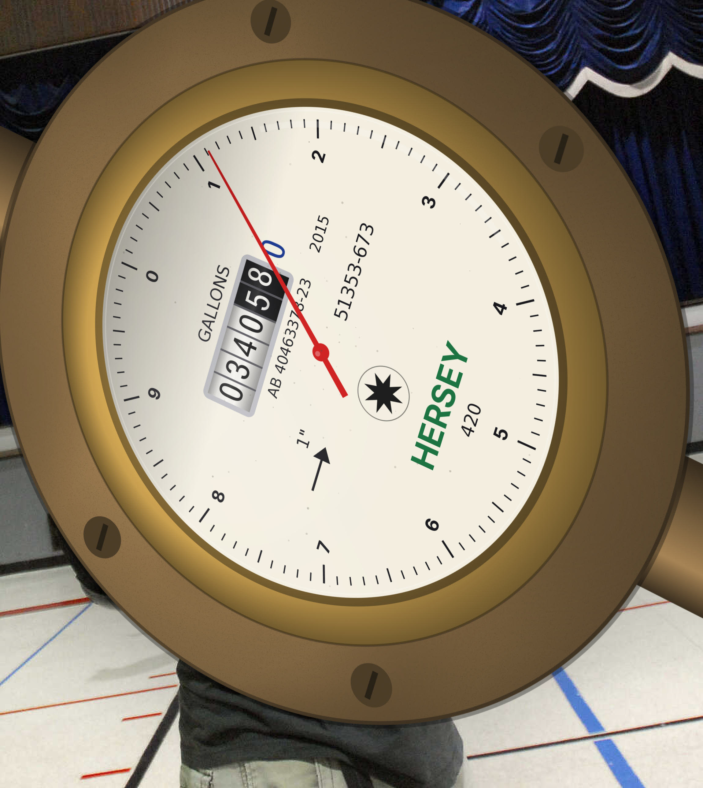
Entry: value=340581.1 unit=gal
